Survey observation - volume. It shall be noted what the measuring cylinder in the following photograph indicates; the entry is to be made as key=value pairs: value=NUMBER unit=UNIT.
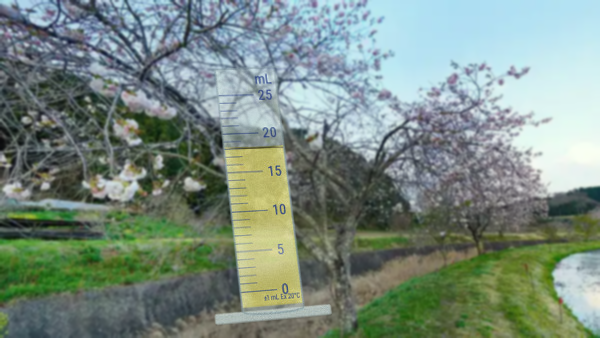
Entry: value=18 unit=mL
